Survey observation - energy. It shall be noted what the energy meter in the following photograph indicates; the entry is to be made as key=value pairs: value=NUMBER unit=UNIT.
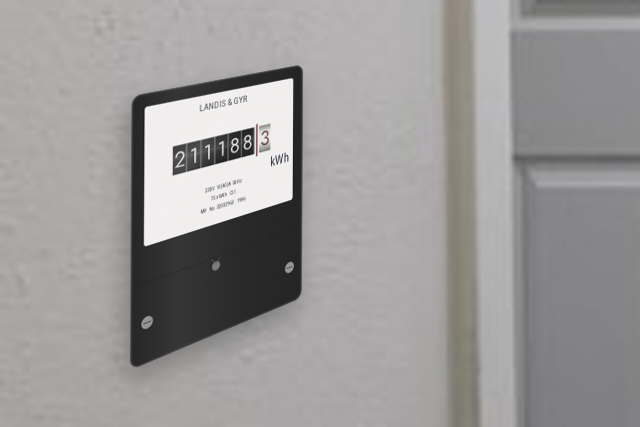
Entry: value=211188.3 unit=kWh
